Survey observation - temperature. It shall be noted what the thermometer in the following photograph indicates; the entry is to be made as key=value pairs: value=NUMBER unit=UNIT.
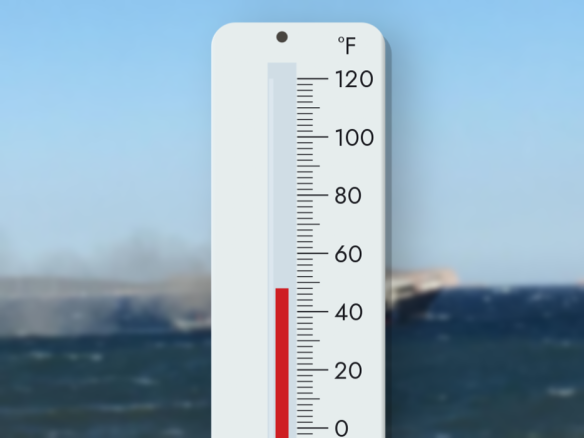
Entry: value=48 unit=°F
